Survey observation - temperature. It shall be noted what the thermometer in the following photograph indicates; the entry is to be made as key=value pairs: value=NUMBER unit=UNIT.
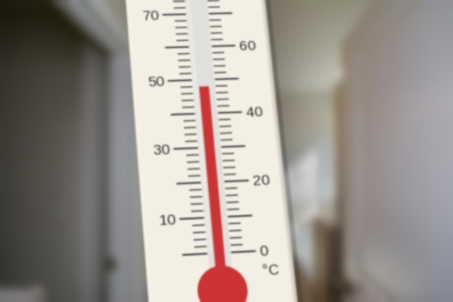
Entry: value=48 unit=°C
